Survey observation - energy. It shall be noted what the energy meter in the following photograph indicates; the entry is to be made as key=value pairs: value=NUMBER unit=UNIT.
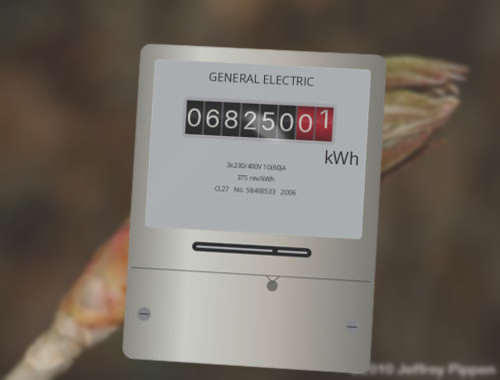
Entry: value=68250.01 unit=kWh
